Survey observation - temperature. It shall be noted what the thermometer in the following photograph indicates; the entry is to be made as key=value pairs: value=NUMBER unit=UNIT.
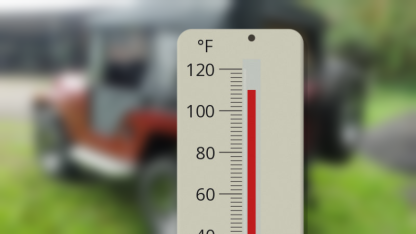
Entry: value=110 unit=°F
